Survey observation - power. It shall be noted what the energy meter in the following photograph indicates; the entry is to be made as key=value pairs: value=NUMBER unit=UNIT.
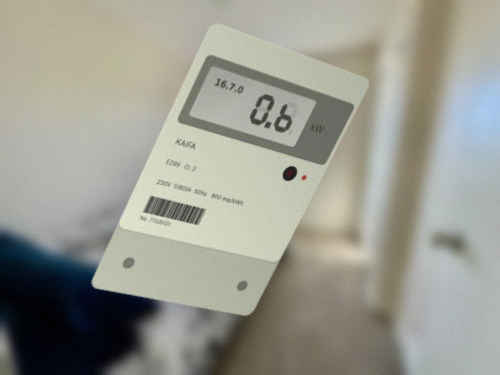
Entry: value=0.6 unit=kW
